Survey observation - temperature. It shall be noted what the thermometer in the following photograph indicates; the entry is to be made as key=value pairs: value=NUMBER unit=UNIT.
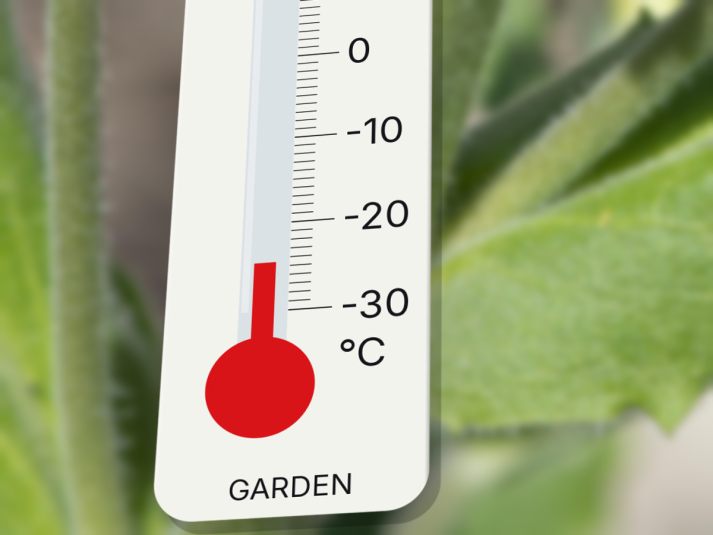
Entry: value=-24.5 unit=°C
